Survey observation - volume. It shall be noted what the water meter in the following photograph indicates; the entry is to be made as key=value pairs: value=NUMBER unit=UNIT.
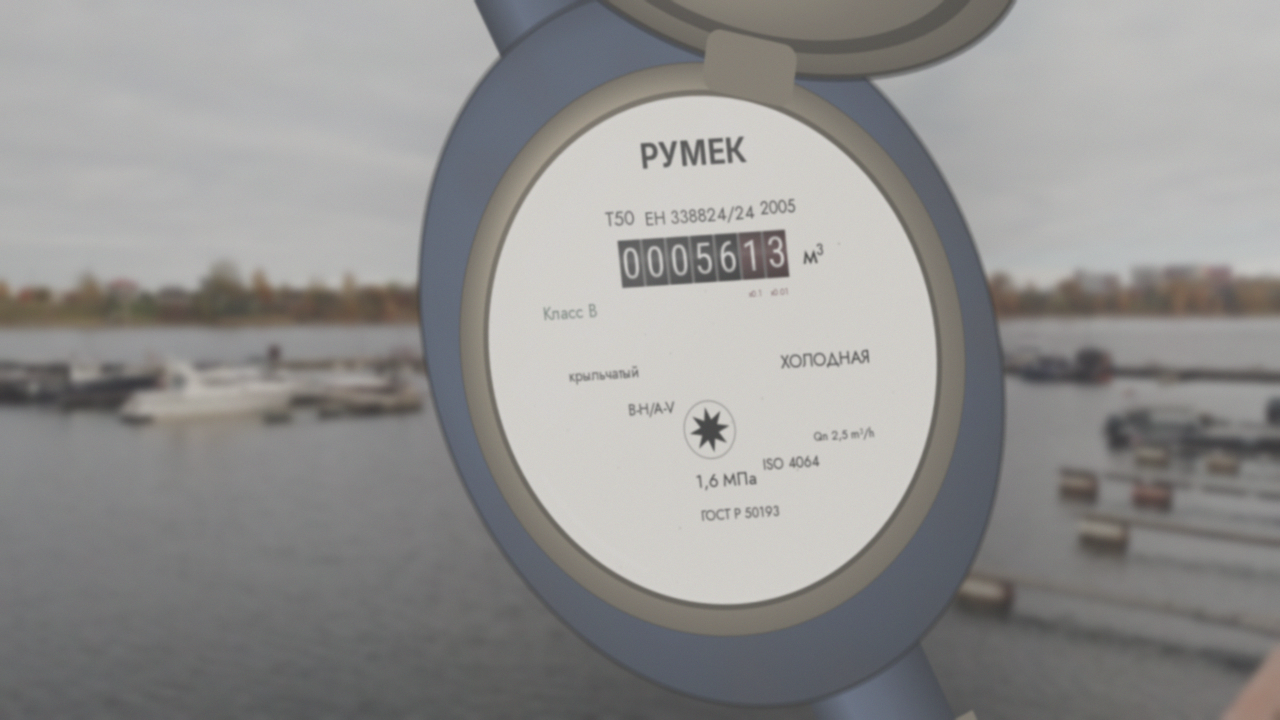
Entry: value=56.13 unit=m³
